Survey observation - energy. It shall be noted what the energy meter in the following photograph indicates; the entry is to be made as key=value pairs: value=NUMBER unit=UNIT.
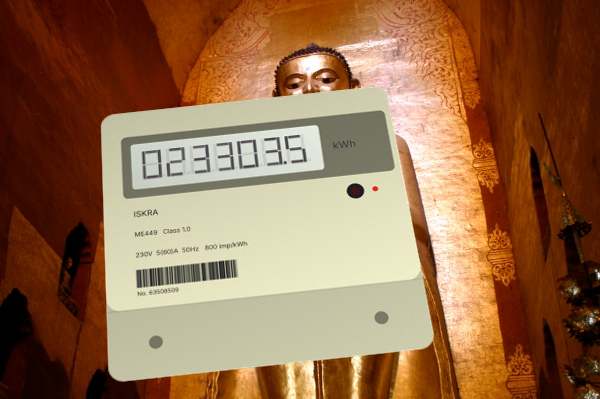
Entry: value=23303.5 unit=kWh
